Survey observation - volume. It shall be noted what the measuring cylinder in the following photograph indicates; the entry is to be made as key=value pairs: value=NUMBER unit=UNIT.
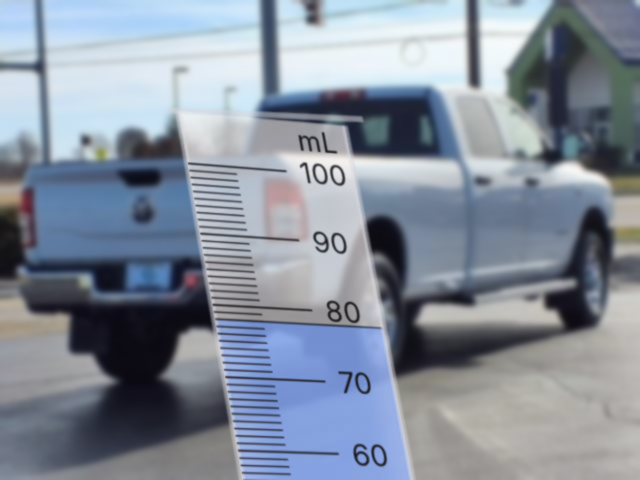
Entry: value=78 unit=mL
